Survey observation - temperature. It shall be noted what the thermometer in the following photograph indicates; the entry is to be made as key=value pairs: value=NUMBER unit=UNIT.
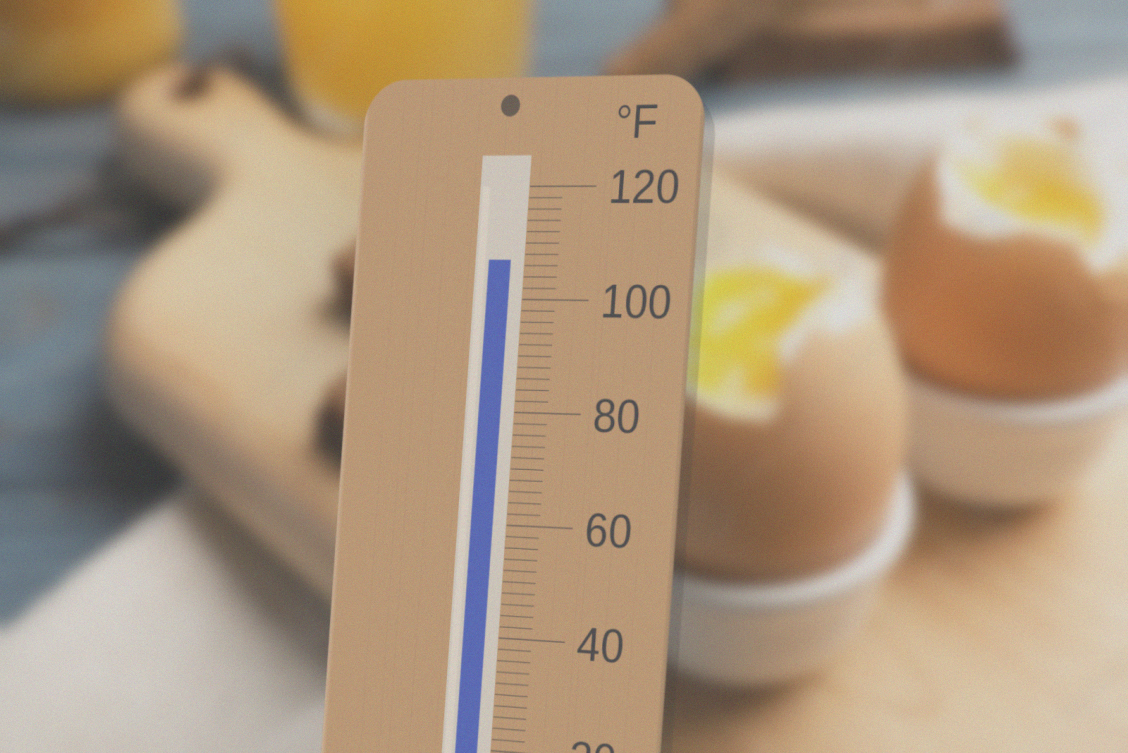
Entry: value=107 unit=°F
